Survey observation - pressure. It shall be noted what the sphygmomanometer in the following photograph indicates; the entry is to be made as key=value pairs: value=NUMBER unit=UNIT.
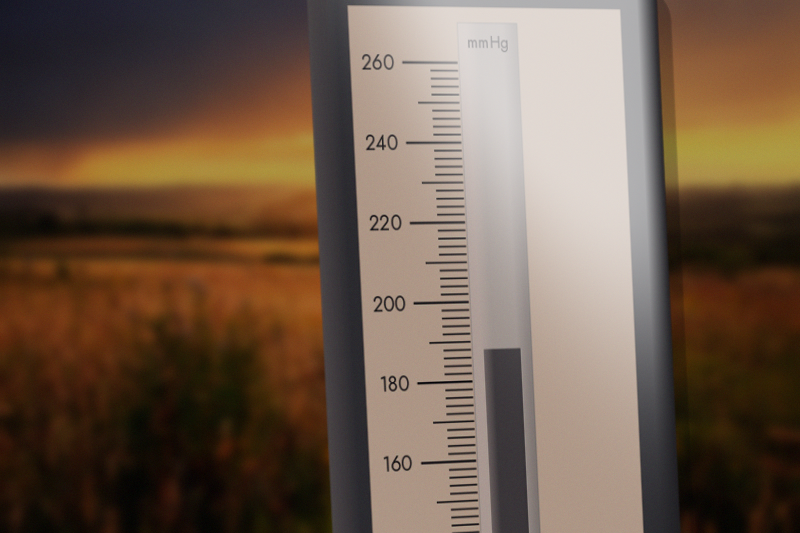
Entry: value=188 unit=mmHg
